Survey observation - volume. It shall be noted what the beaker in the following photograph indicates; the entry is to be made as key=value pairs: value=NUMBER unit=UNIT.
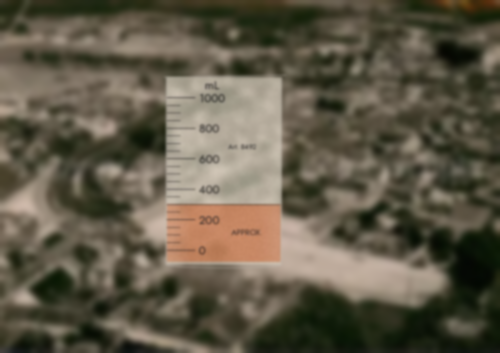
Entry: value=300 unit=mL
